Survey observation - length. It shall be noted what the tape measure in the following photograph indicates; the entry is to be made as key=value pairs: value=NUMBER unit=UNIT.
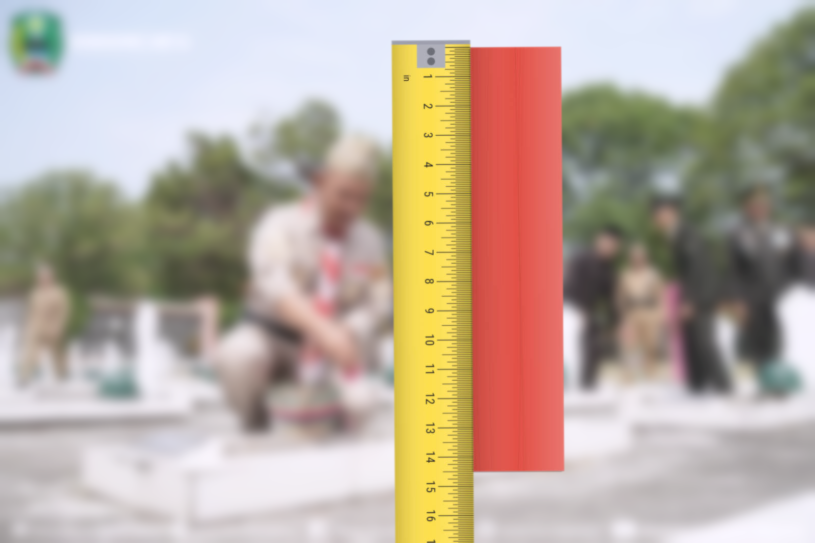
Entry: value=14.5 unit=in
